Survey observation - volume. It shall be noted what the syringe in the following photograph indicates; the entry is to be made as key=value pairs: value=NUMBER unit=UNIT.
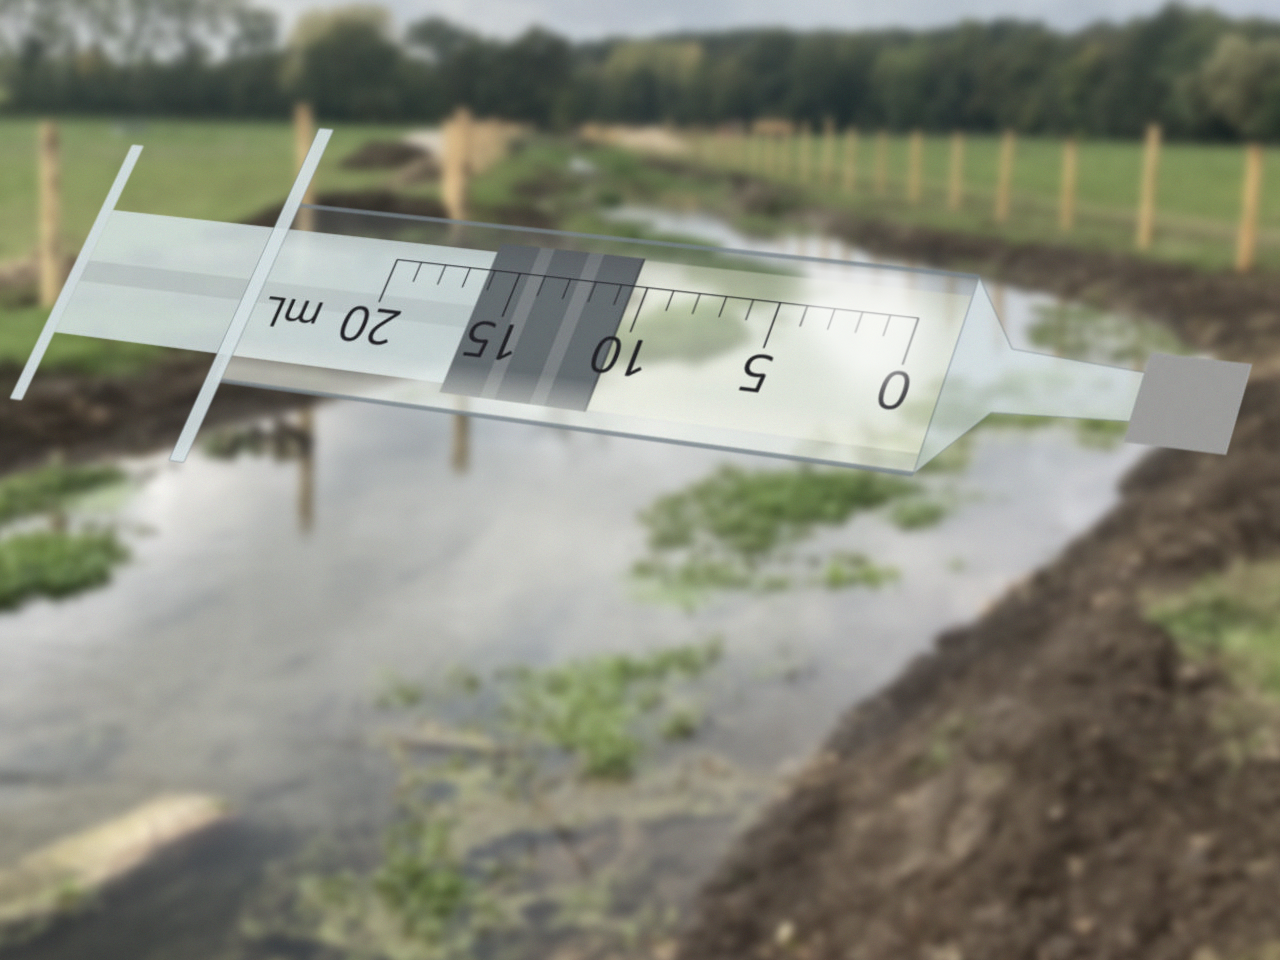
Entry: value=10.5 unit=mL
